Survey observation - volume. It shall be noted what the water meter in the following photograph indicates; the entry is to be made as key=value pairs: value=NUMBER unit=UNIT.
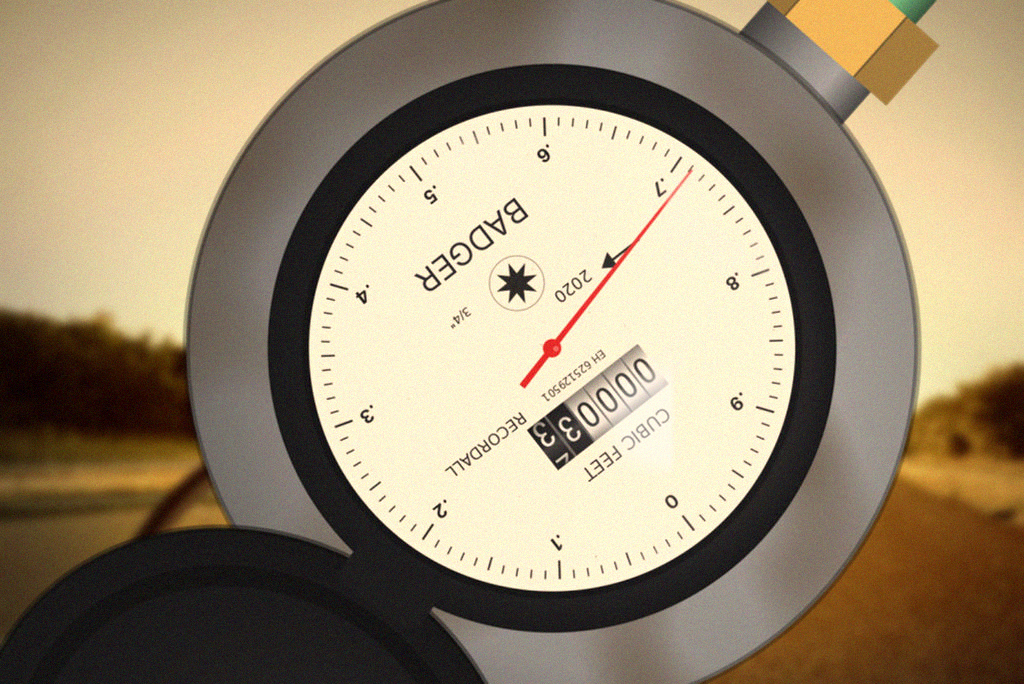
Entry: value=32.71 unit=ft³
